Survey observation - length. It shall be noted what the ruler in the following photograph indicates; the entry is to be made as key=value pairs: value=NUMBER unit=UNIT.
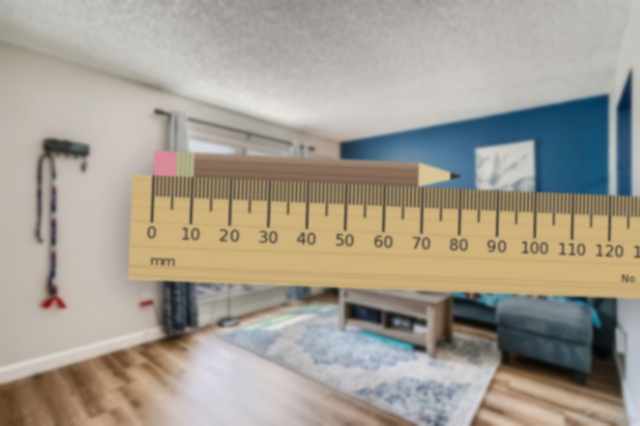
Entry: value=80 unit=mm
